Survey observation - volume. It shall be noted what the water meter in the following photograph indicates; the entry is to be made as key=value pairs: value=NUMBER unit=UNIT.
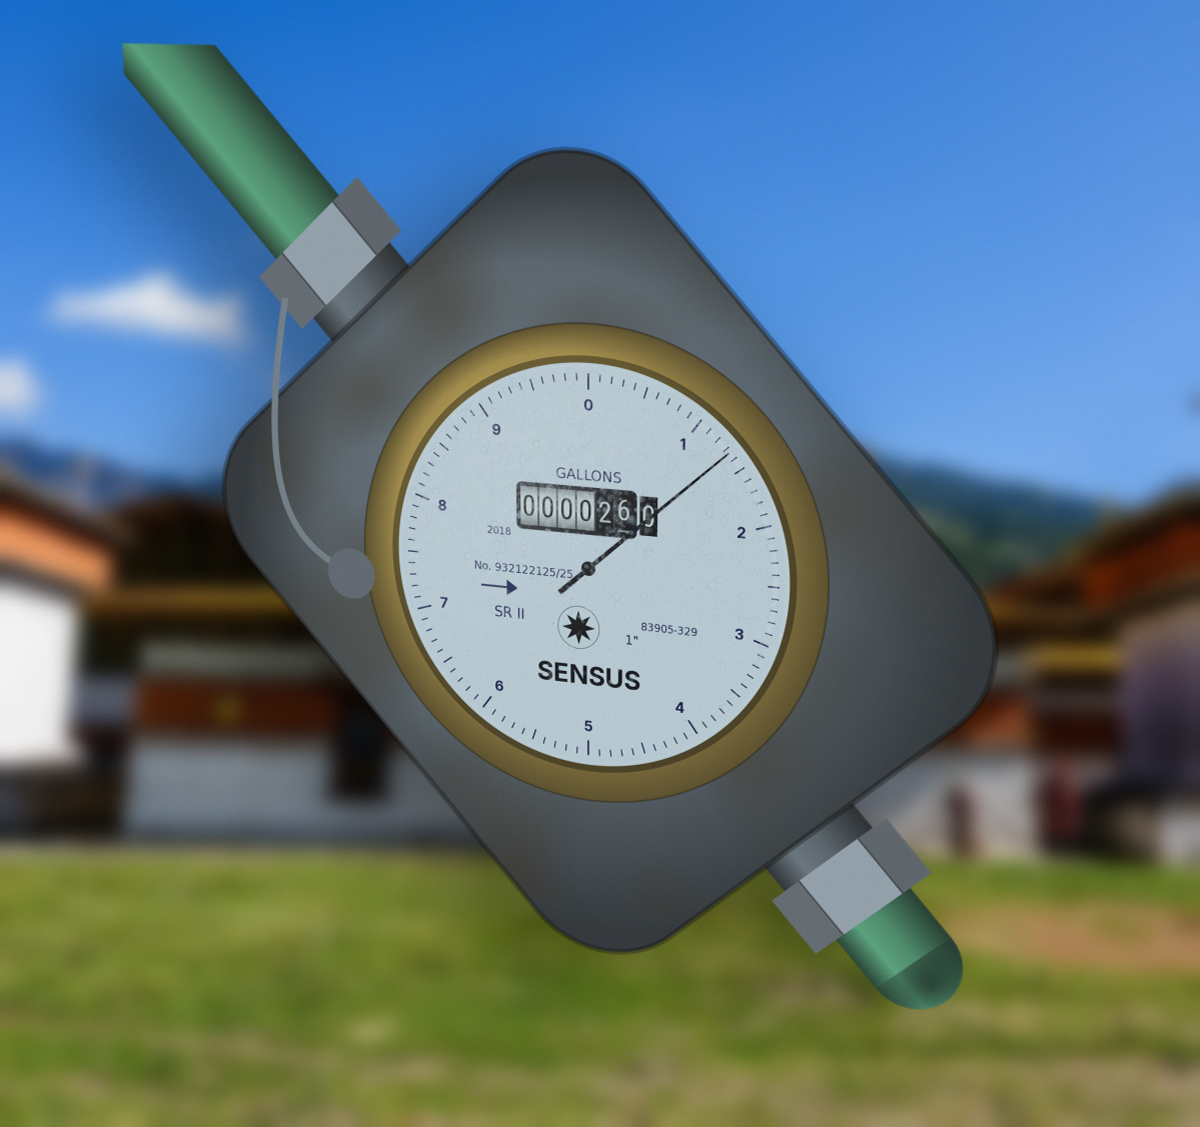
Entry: value=261.3 unit=gal
